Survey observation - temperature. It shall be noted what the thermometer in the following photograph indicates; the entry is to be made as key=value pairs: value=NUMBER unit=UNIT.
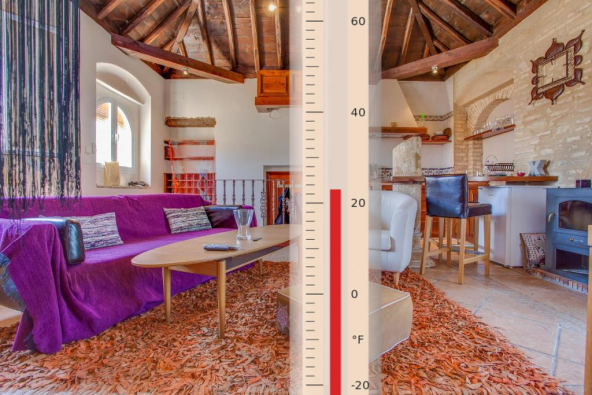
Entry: value=23 unit=°F
